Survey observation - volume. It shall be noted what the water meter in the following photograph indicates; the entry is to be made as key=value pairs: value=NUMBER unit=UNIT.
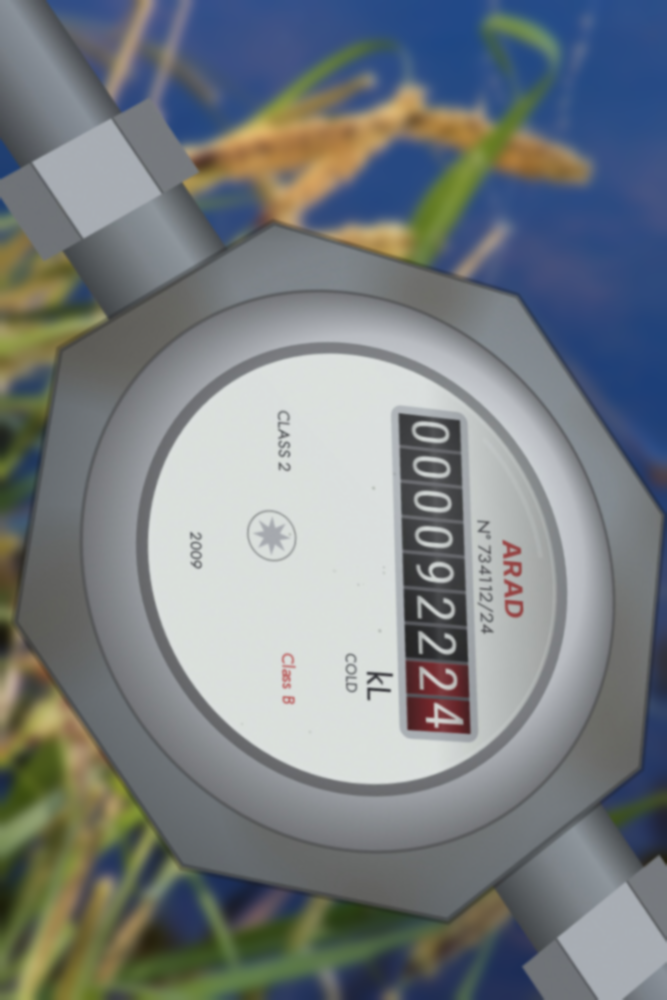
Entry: value=922.24 unit=kL
